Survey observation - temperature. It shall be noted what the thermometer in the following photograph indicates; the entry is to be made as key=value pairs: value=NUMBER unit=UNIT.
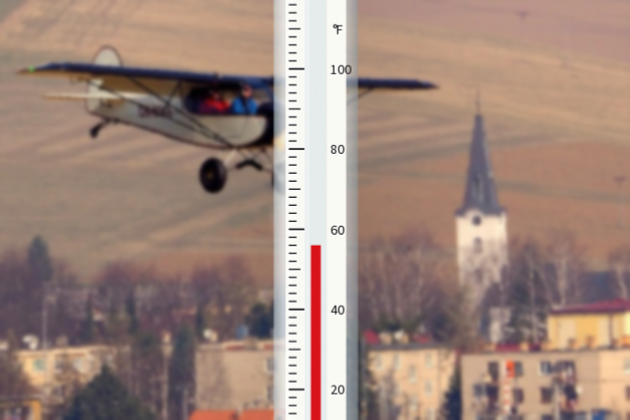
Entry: value=56 unit=°F
